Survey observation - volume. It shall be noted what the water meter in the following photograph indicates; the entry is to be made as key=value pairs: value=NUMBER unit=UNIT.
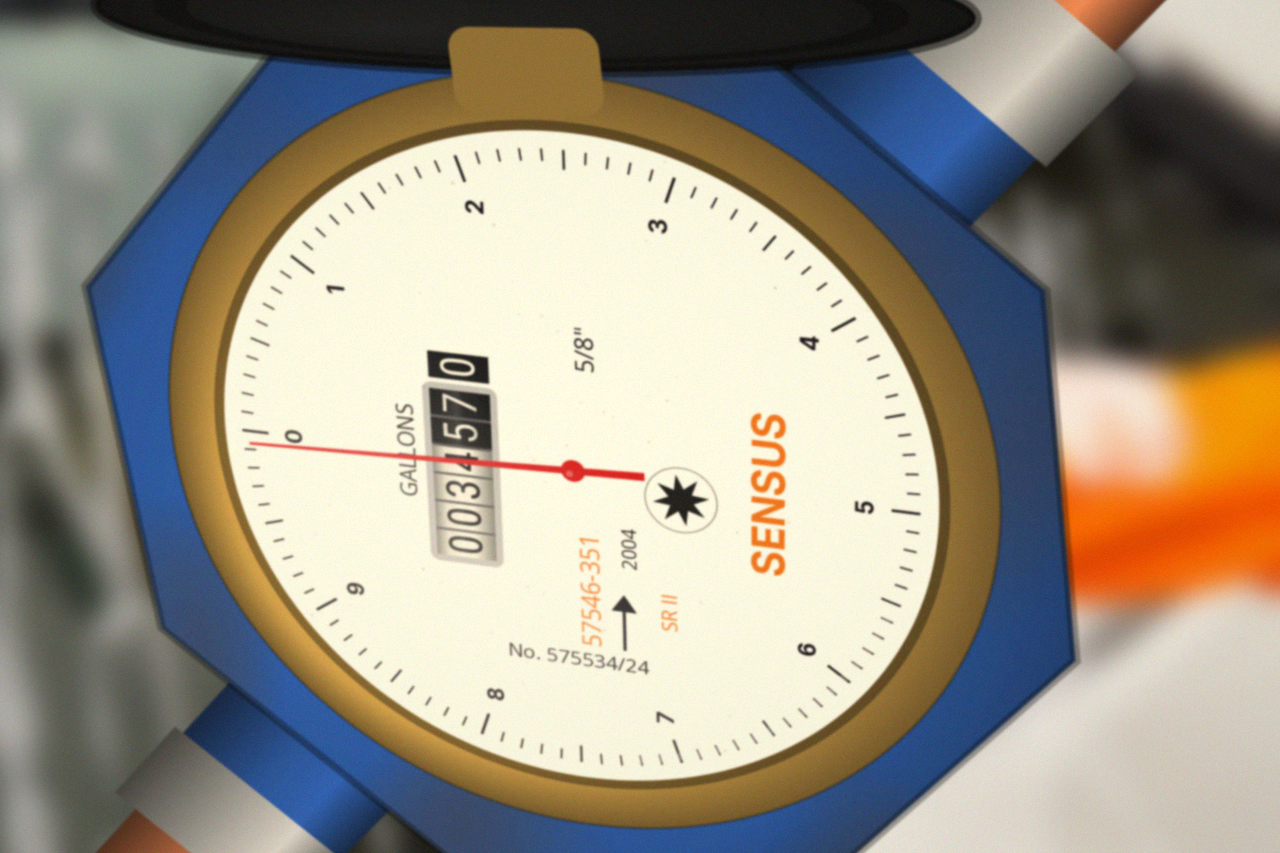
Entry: value=34569.9 unit=gal
